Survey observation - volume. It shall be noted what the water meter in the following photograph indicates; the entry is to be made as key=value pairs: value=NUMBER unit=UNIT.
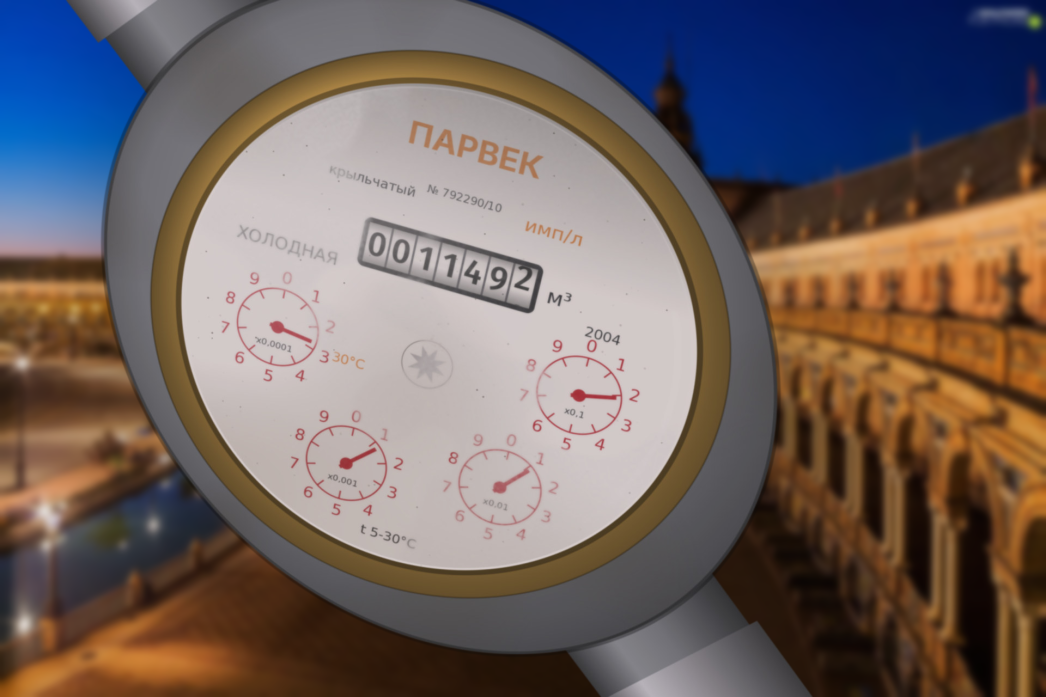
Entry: value=11492.2112 unit=m³
